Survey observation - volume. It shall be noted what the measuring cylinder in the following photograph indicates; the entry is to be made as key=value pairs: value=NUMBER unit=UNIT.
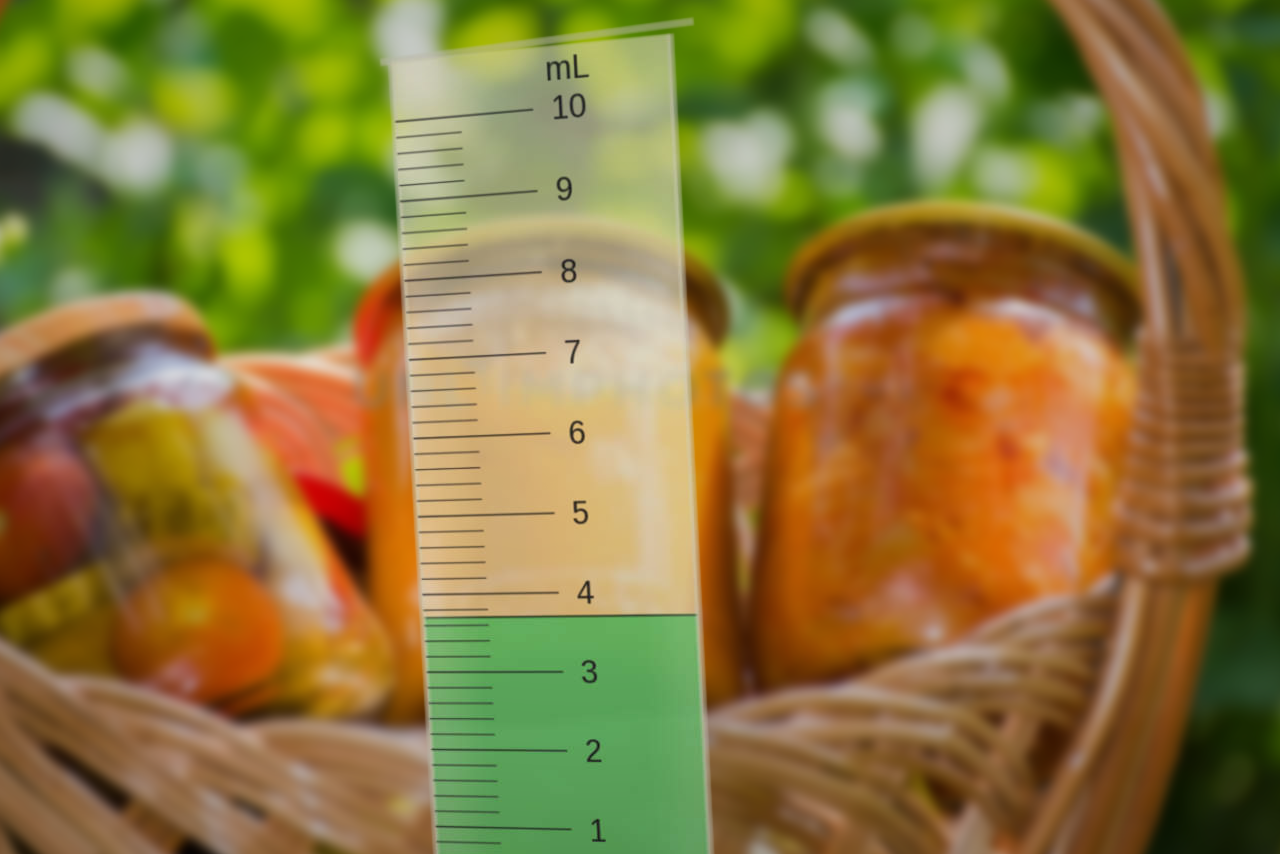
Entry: value=3.7 unit=mL
